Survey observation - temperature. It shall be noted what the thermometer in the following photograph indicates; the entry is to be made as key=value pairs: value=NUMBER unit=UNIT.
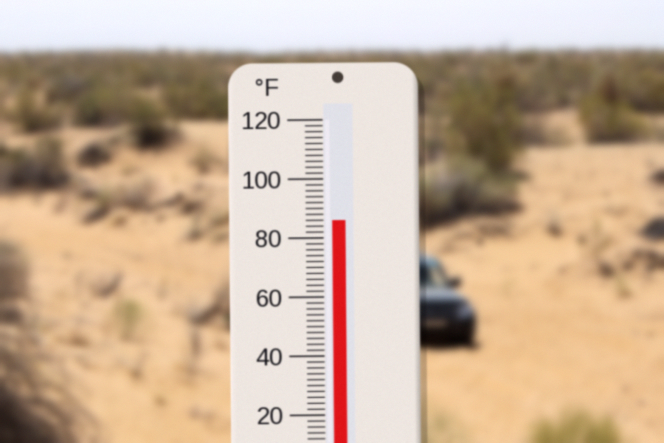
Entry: value=86 unit=°F
